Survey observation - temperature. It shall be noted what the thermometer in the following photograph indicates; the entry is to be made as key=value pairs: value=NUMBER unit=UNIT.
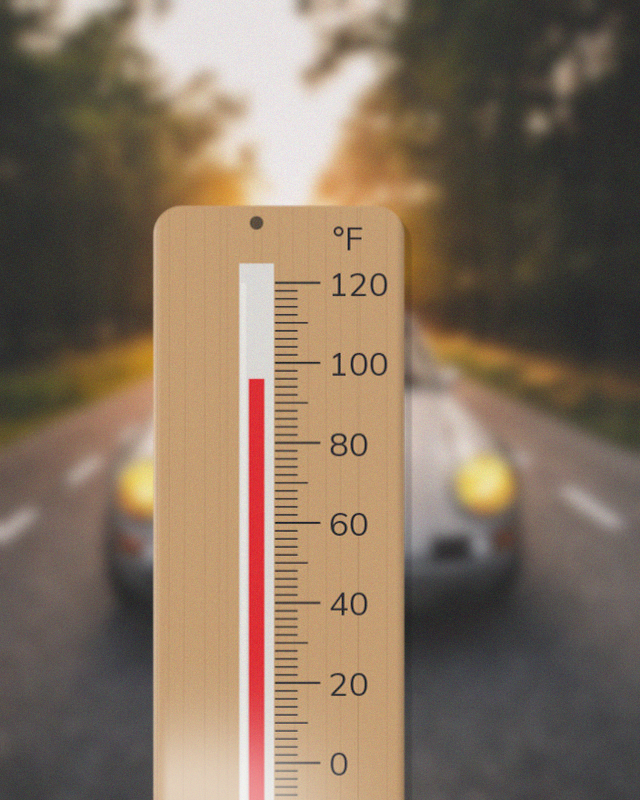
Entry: value=96 unit=°F
